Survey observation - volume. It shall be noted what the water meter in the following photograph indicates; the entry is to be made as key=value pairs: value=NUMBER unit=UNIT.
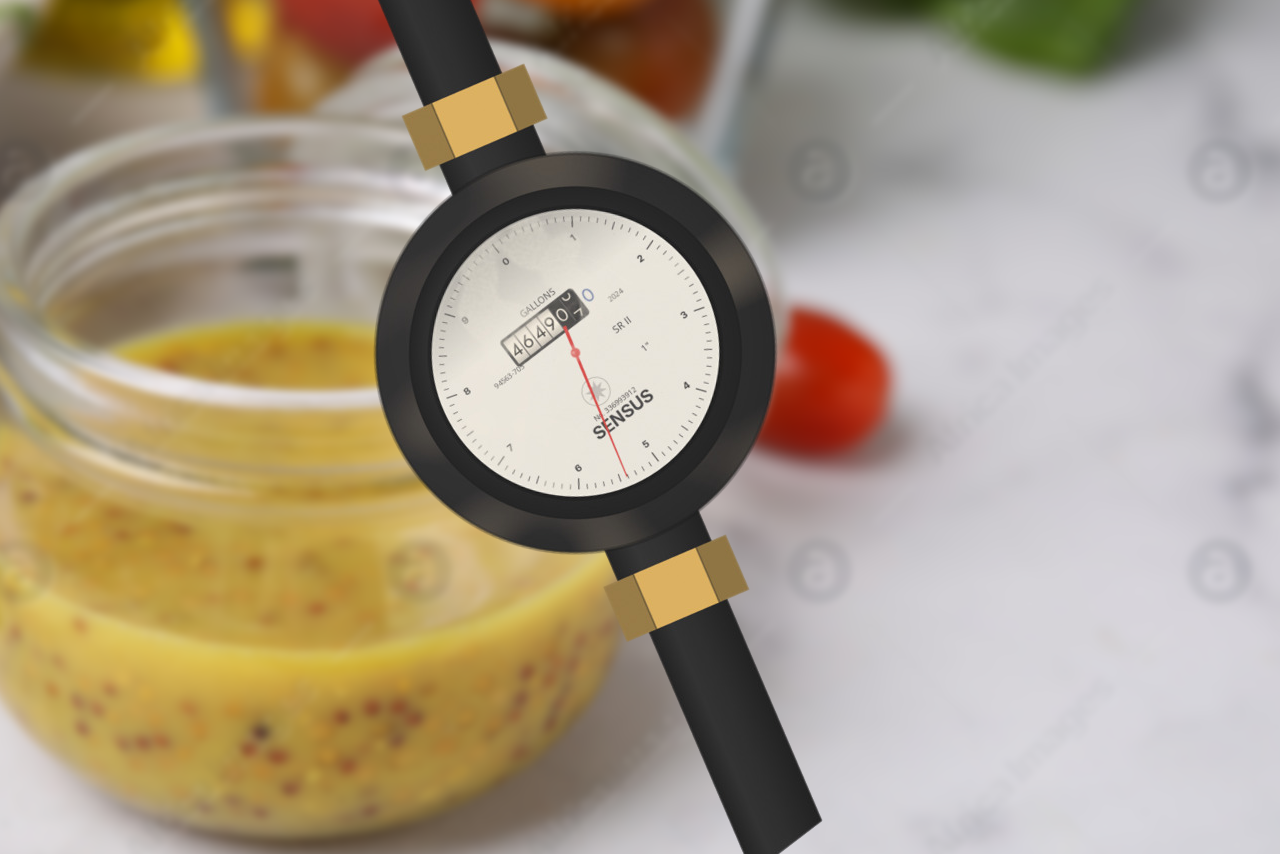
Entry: value=4649065.4 unit=gal
